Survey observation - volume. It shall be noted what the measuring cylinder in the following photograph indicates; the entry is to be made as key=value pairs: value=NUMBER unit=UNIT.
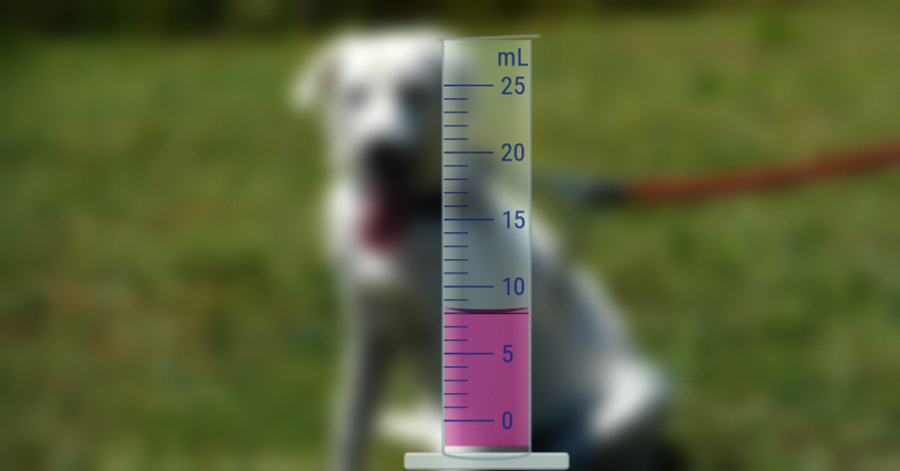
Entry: value=8 unit=mL
